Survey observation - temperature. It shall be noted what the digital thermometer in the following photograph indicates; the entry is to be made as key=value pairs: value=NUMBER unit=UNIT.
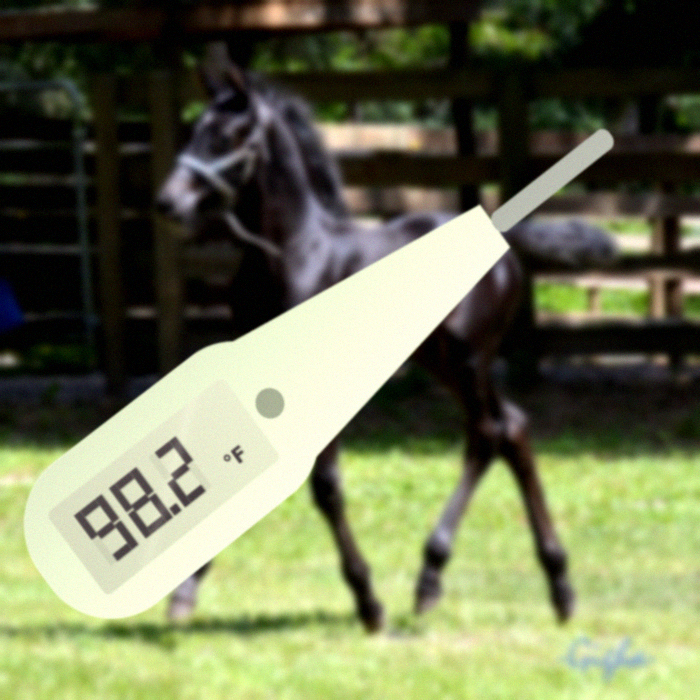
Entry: value=98.2 unit=°F
